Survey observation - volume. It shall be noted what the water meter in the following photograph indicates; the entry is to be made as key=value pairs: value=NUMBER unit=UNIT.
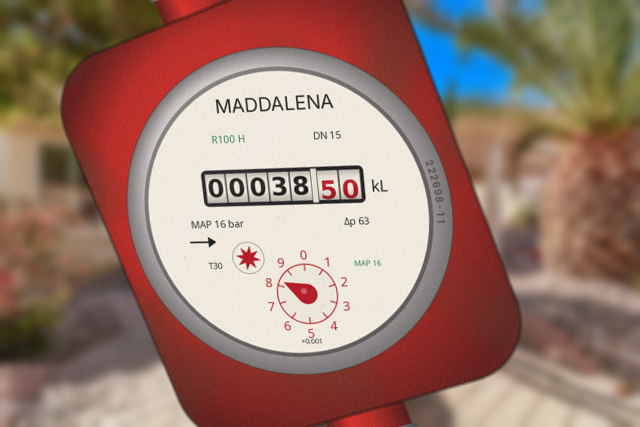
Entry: value=38.498 unit=kL
